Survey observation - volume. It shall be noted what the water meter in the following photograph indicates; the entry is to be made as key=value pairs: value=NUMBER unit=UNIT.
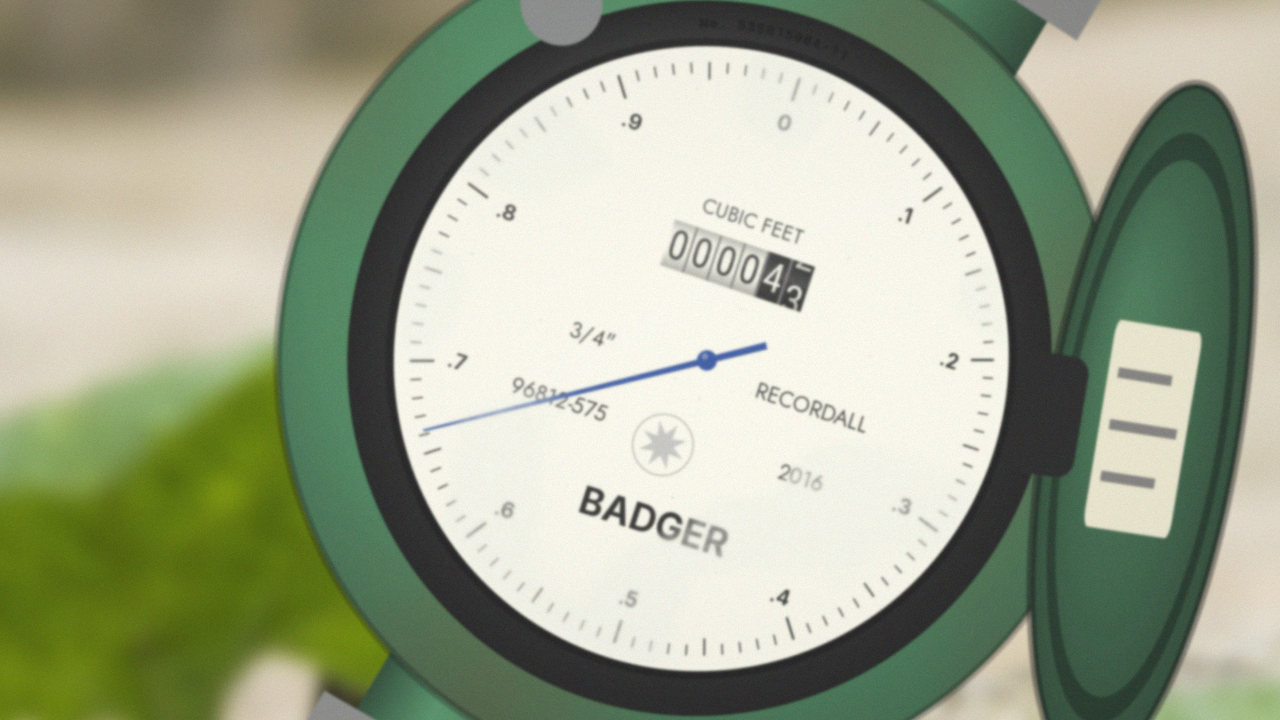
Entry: value=42.66 unit=ft³
